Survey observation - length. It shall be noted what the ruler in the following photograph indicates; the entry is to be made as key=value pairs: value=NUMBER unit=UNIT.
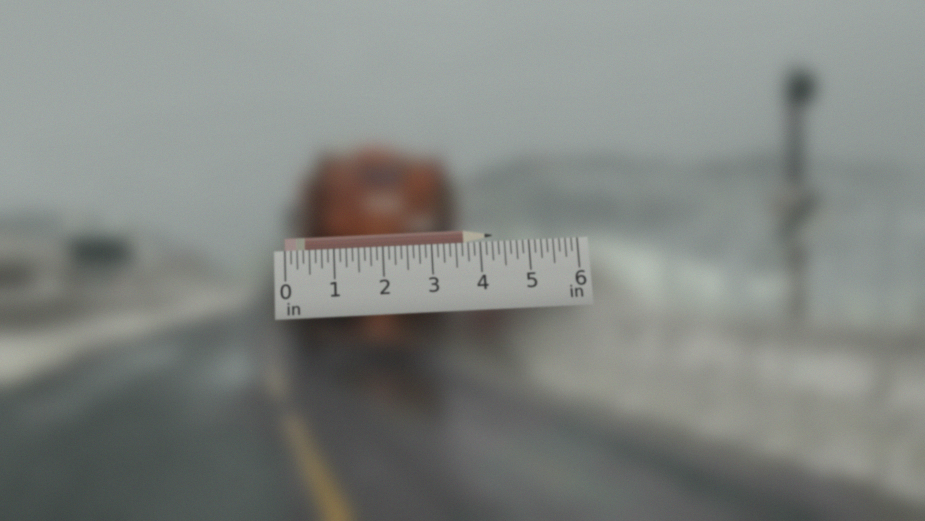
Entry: value=4.25 unit=in
